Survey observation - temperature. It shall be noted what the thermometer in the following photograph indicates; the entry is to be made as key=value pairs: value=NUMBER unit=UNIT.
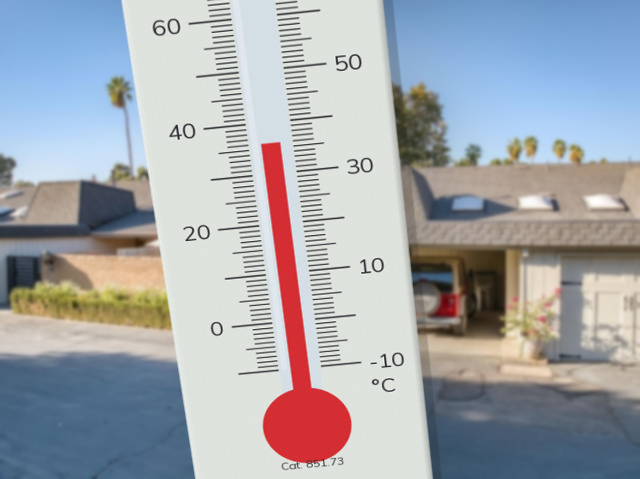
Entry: value=36 unit=°C
